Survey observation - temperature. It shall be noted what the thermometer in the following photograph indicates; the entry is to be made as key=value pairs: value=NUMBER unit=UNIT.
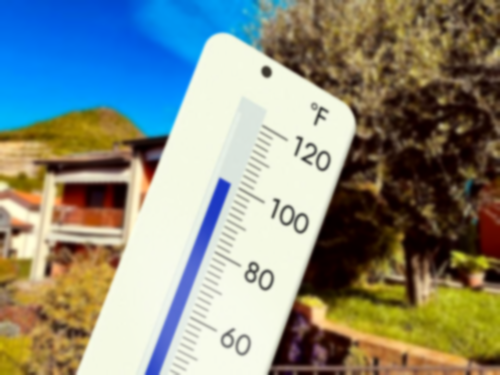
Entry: value=100 unit=°F
